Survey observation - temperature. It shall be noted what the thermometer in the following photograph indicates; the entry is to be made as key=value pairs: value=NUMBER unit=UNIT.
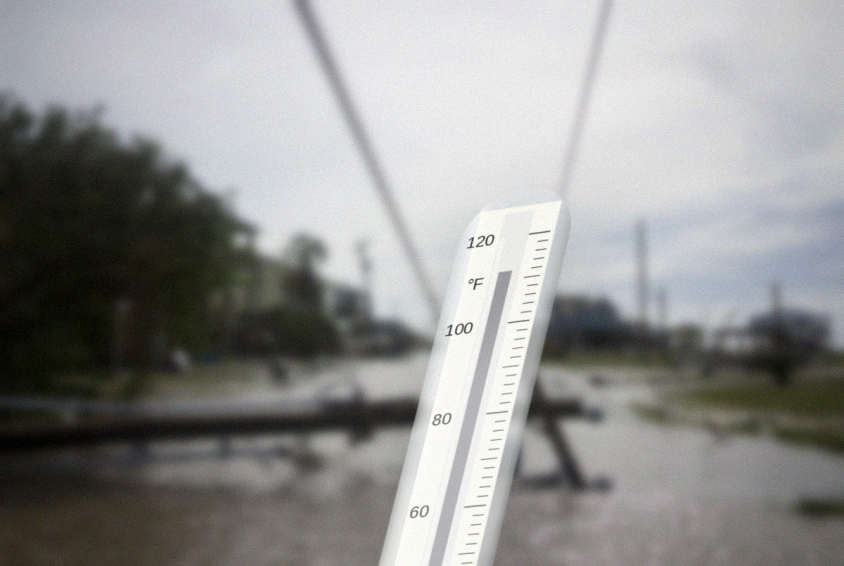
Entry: value=112 unit=°F
